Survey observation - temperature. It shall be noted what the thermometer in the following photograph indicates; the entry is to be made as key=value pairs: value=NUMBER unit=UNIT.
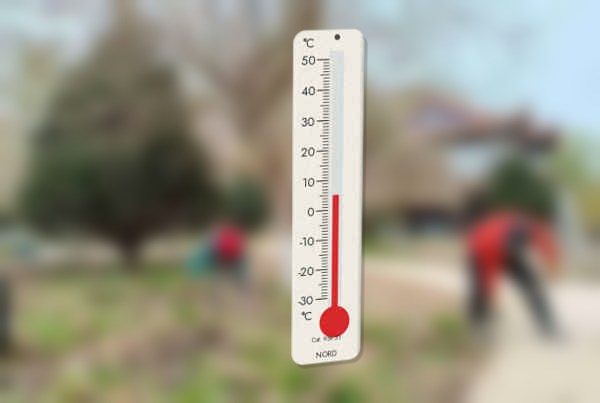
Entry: value=5 unit=°C
